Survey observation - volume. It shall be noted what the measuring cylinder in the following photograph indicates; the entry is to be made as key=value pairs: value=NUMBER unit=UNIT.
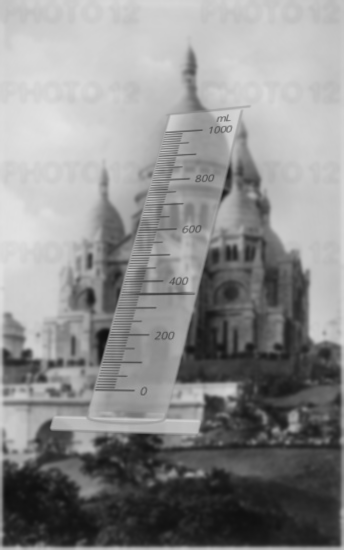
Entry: value=350 unit=mL
